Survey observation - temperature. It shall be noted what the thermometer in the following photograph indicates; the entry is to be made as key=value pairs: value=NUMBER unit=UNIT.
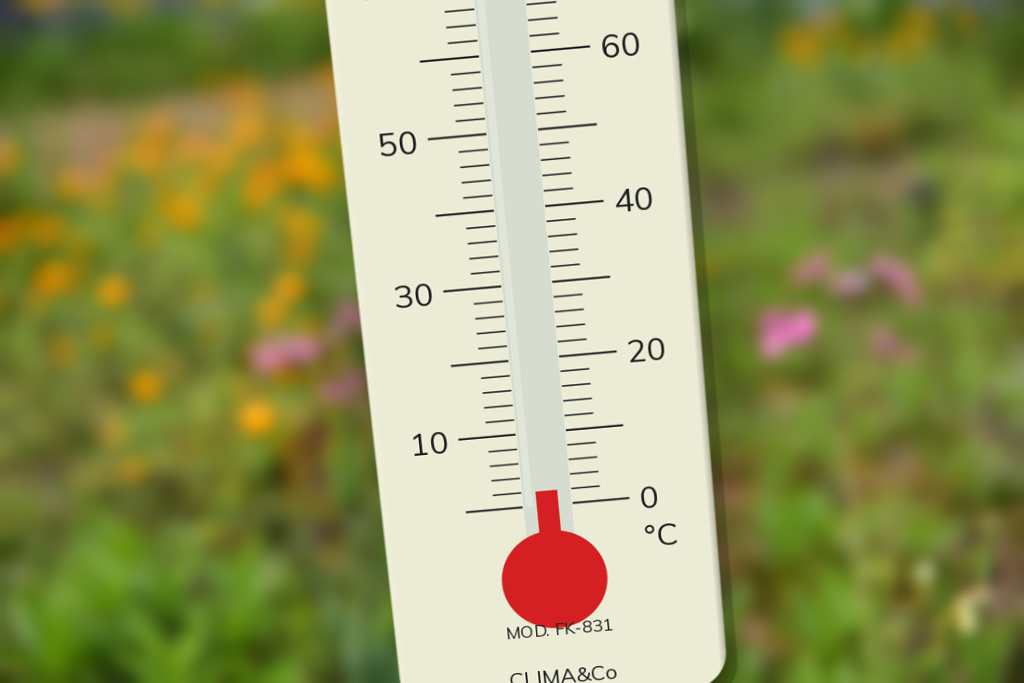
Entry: value=2 unit=°C
